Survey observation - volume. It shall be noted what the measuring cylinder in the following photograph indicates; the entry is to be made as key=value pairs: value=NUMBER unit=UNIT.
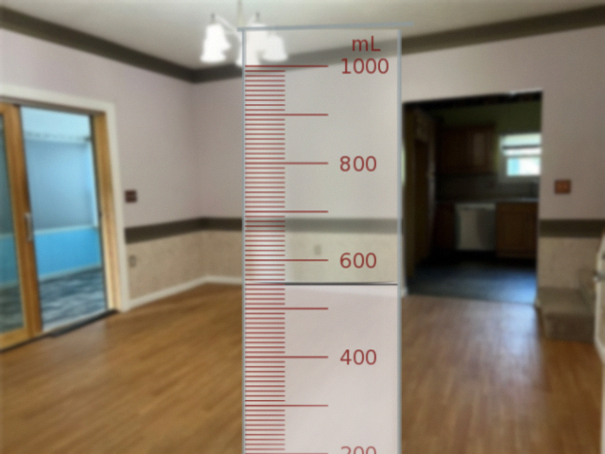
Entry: value=550 unit=mL
